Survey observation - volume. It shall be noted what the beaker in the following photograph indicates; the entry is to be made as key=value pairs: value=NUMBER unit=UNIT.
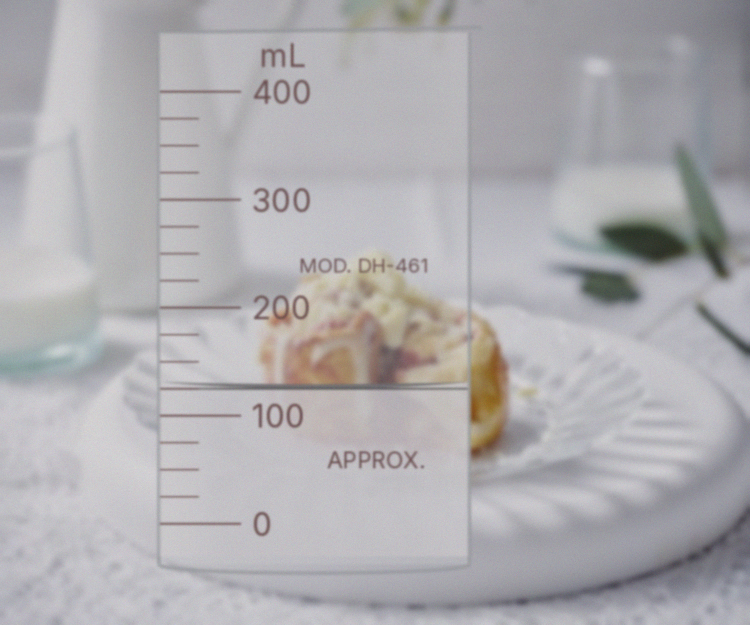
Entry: value=125 unit=mL
